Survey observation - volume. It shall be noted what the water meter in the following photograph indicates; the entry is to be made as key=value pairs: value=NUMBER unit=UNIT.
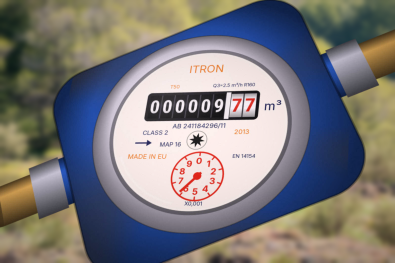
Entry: value=9.776 unit=m³
